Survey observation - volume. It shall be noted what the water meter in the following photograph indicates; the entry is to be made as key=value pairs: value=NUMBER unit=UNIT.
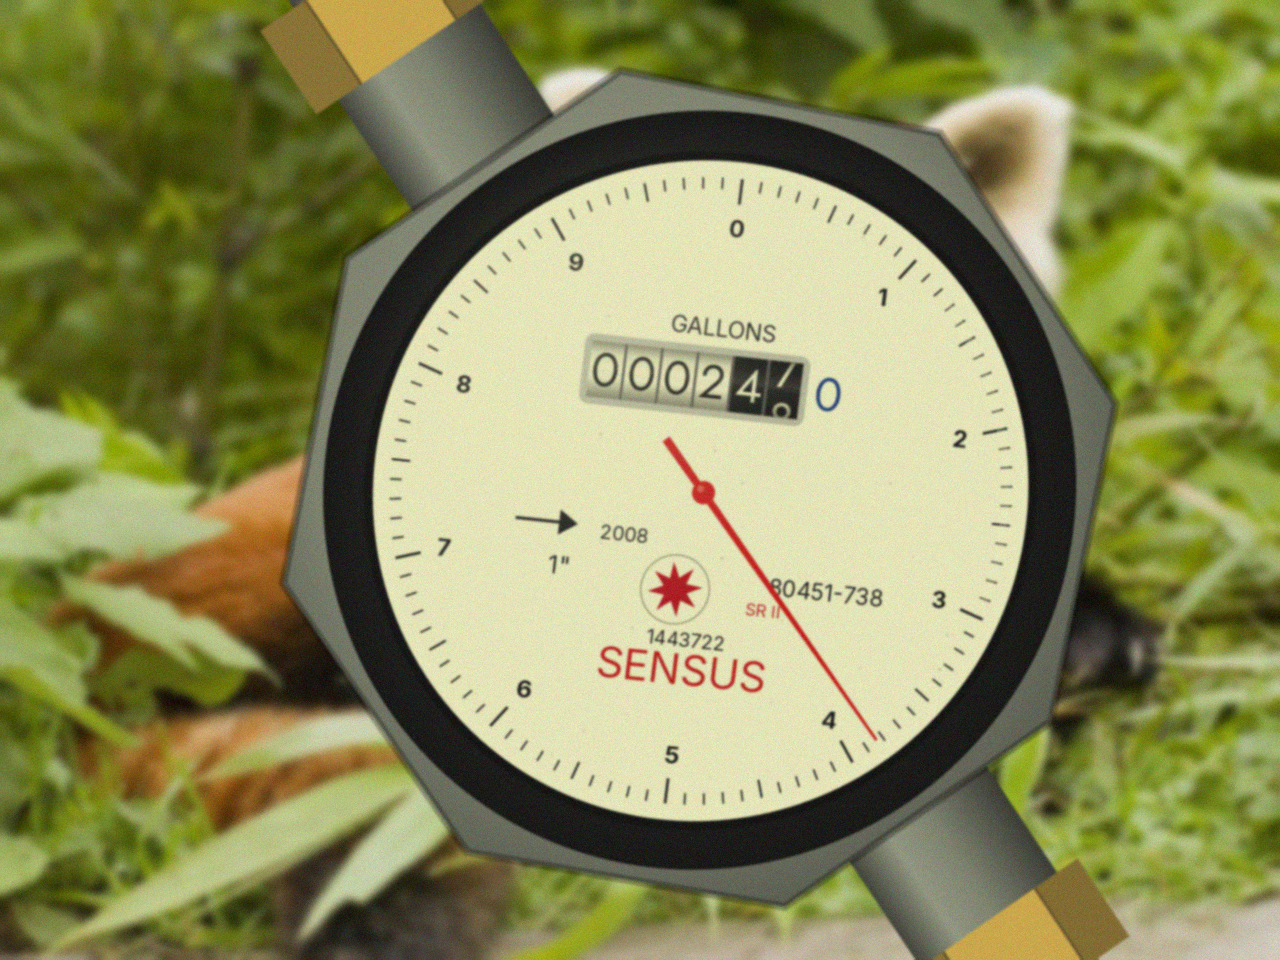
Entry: value=2473.8 unit=gal
